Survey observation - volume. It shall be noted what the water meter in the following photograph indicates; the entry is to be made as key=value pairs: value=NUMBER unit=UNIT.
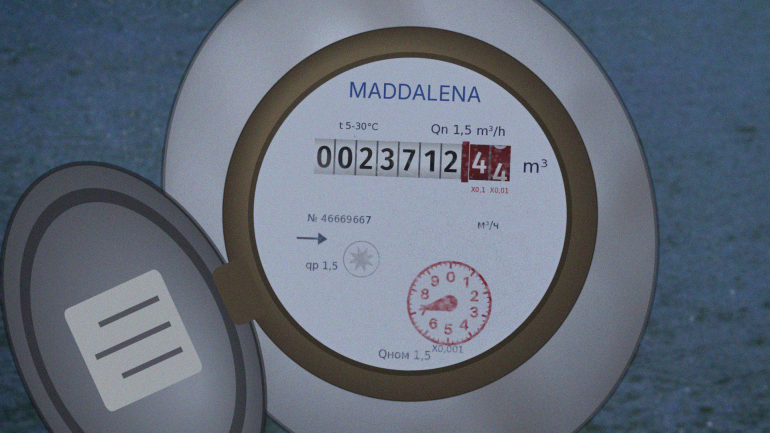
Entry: value=23712.437 unit=m³
